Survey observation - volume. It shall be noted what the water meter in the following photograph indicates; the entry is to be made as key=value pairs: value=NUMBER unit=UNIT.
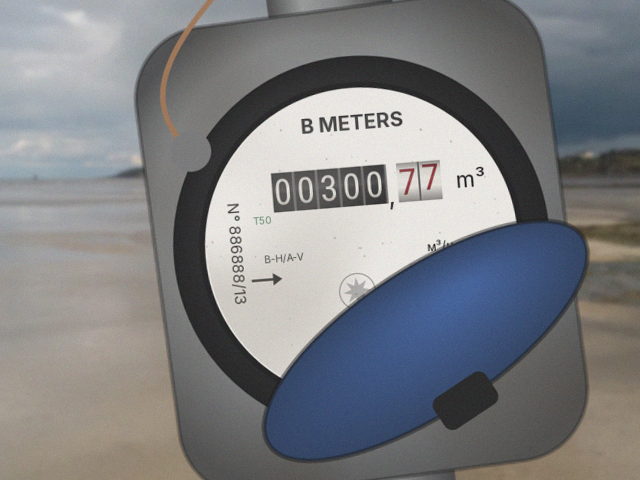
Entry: value=300.77 unit=m³
